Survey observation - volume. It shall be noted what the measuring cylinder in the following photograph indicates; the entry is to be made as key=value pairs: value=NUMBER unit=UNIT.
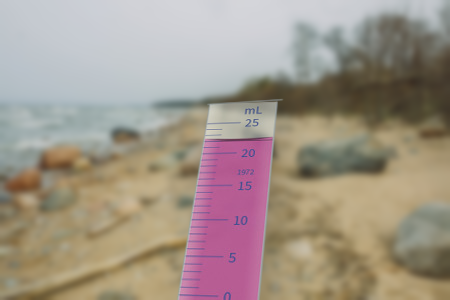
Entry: value=22 unit=mL
